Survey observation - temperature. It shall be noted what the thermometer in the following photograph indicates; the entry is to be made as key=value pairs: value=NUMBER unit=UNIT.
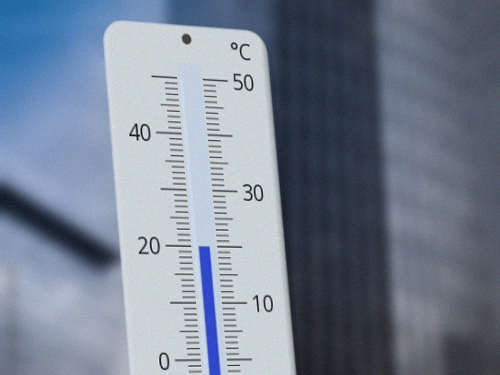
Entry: value=20 unit=°C
